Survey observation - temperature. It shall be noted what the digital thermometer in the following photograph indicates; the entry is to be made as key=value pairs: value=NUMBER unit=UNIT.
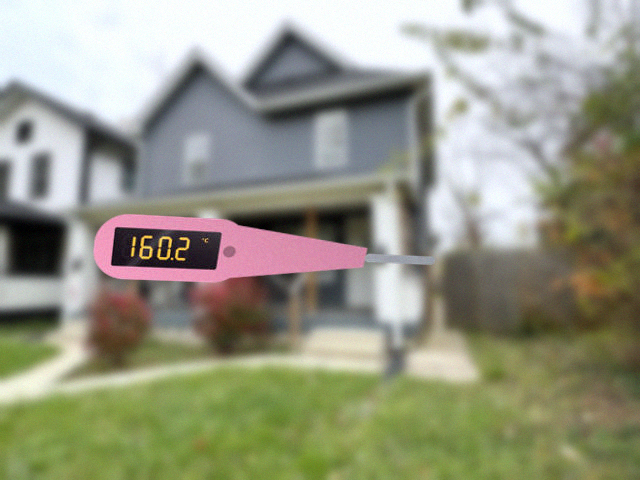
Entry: value=160.2 unit=°C
